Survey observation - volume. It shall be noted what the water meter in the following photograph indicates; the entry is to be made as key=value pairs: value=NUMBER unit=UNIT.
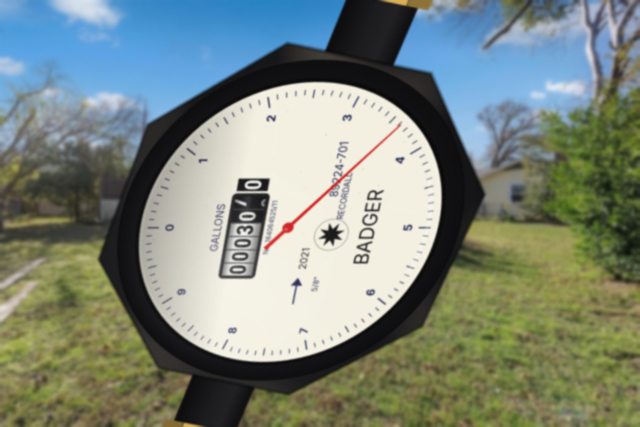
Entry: value=3073.6 unit=gal
